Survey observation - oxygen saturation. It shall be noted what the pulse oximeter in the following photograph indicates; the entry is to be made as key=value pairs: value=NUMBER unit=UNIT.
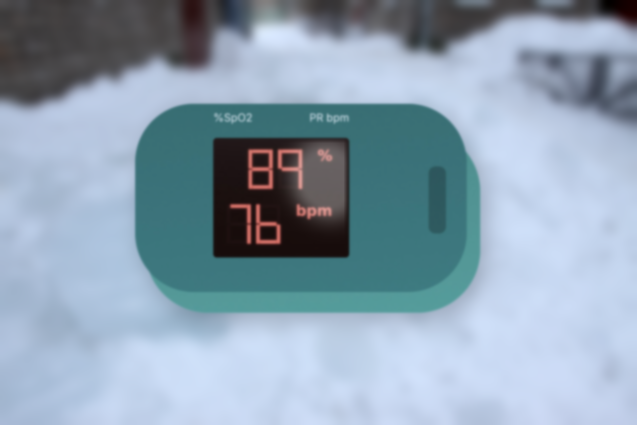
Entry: value=89 unit=%
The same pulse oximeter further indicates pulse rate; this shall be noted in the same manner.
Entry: value=76 unit=bpm
